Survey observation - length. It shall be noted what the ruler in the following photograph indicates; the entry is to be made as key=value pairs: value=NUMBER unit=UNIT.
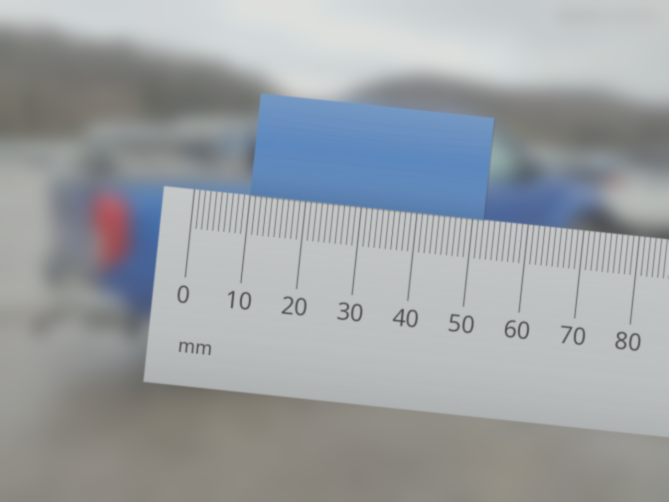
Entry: value=42 unit=mm
